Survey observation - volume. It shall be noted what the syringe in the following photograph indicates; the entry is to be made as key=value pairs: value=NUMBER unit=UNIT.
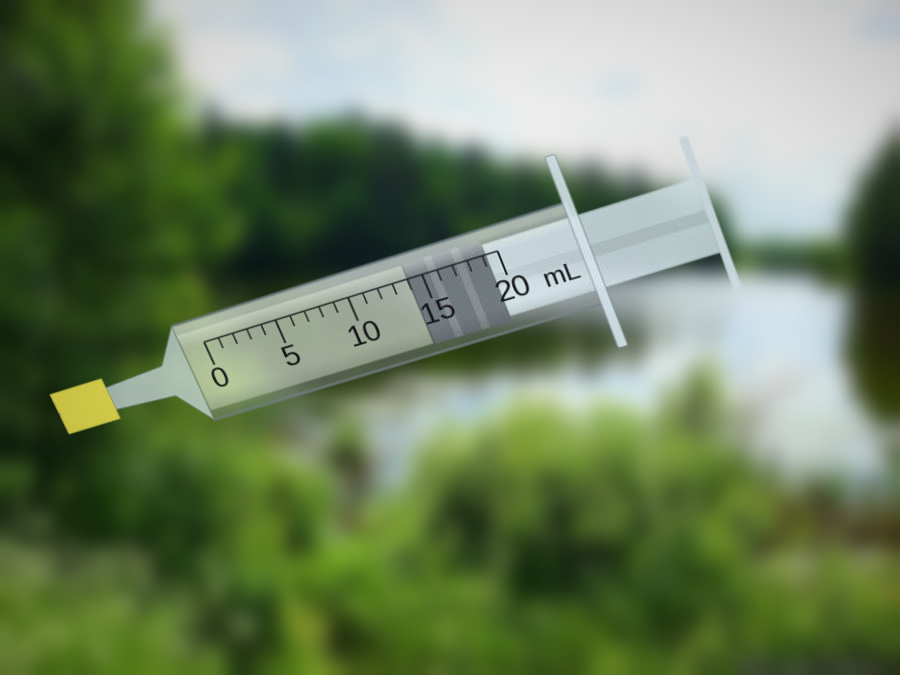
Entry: value=14 unit=mL
